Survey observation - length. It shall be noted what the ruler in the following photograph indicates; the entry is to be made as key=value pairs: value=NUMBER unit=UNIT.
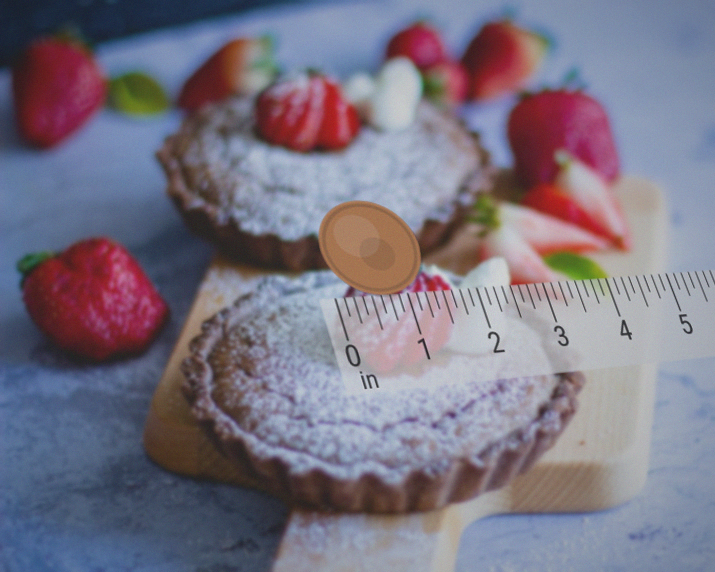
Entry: value=1.375 unit=in
